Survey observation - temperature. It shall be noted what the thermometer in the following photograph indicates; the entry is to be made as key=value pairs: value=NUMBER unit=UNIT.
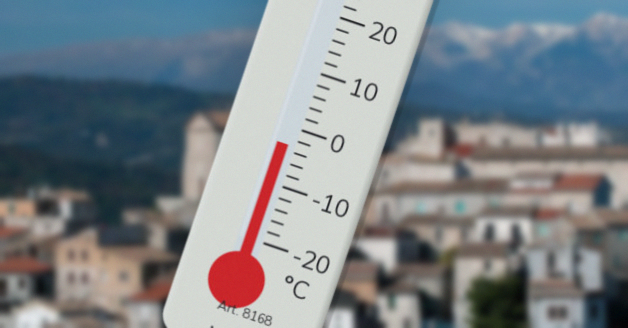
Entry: value=-3 unit=°C
